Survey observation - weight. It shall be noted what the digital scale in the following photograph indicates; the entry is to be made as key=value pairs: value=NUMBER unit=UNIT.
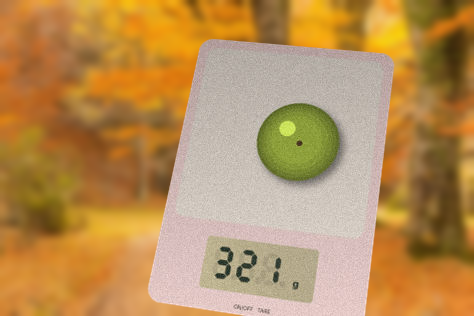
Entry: value=321 unit=g
